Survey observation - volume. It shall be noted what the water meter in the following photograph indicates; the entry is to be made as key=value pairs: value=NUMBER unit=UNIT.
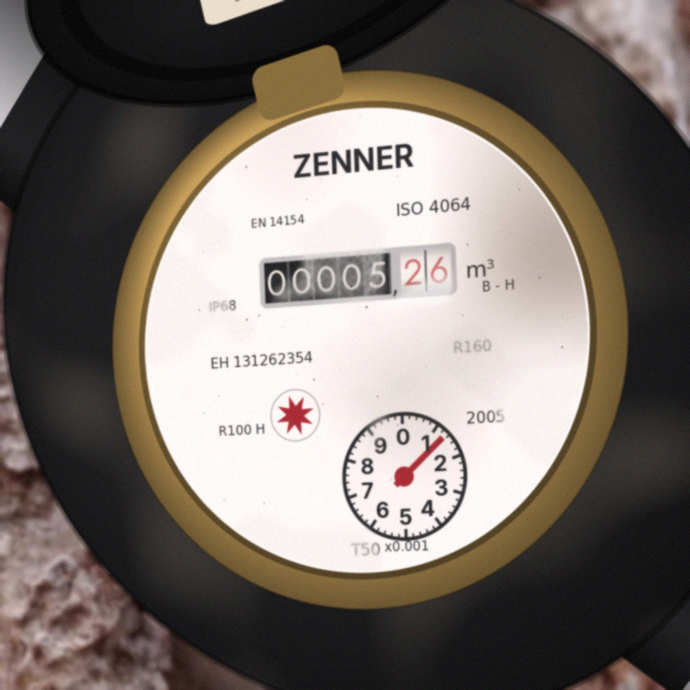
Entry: value=5.261 unit=m³
